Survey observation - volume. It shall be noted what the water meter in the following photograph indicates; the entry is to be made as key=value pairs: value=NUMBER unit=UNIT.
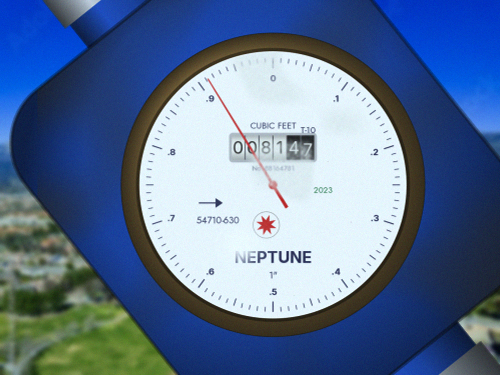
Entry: value=8146.91 unit=ft³
